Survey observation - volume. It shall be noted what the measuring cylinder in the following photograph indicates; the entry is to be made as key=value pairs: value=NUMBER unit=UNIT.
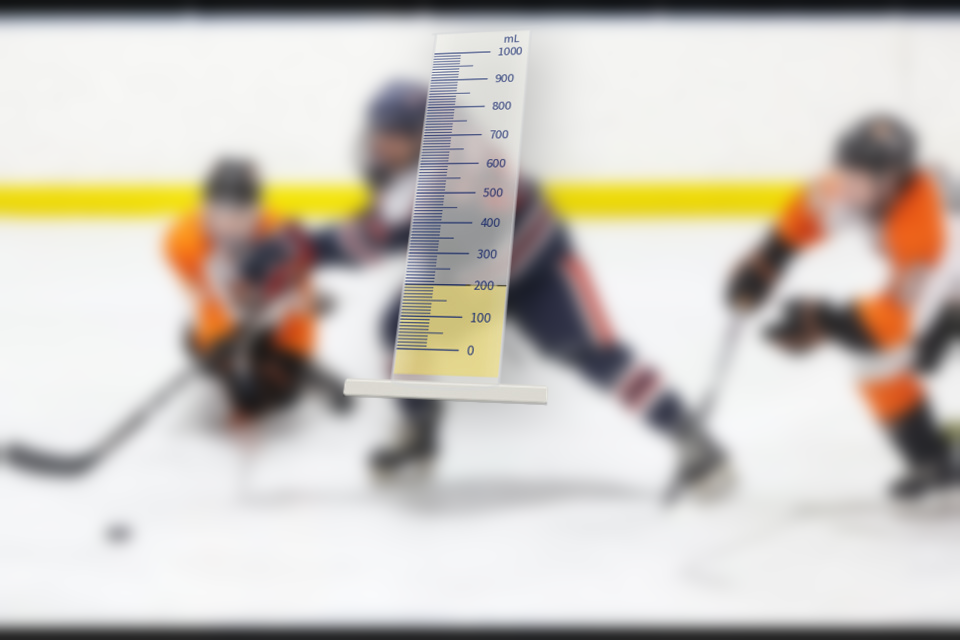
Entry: value=200 unit=mL
